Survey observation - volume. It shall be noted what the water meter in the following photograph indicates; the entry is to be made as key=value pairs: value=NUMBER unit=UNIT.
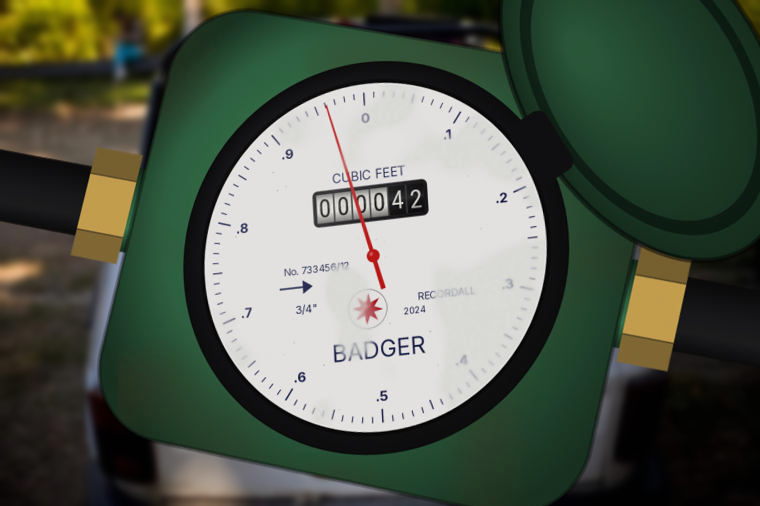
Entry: value=41.96 unit=ft³
